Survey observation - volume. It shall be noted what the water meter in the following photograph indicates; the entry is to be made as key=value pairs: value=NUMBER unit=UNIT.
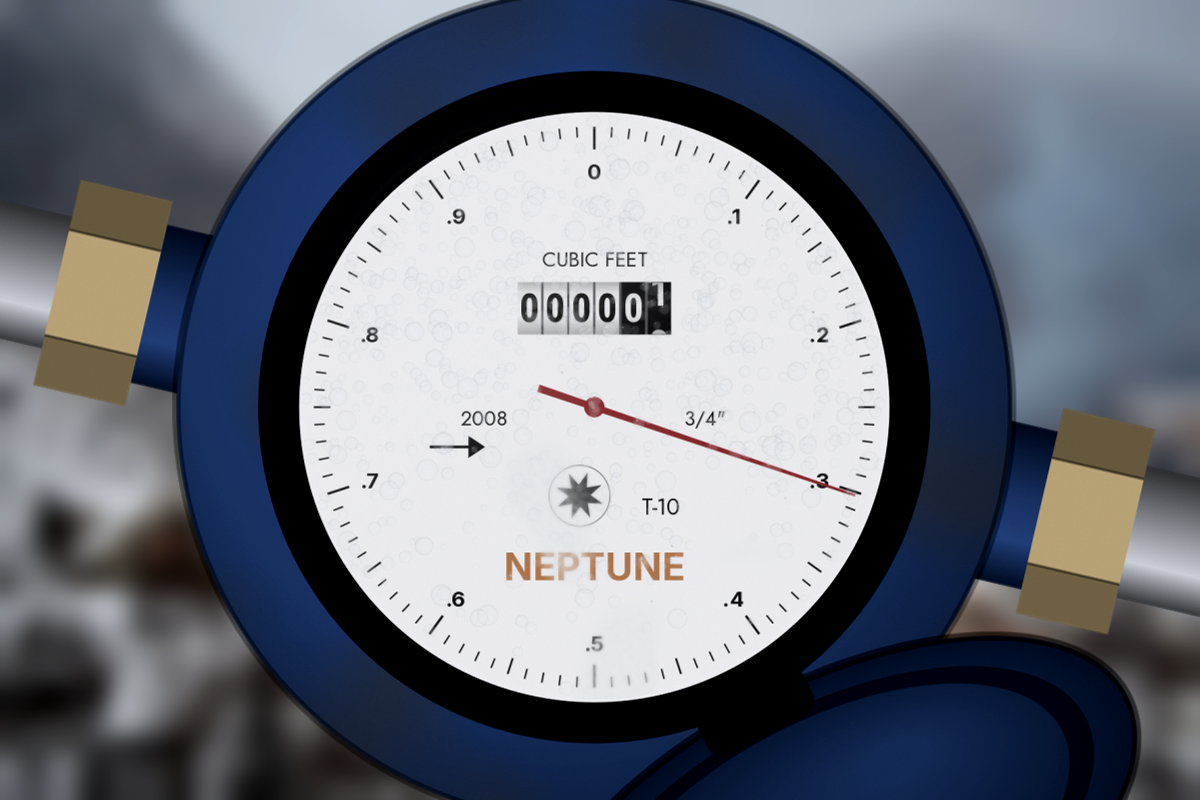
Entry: value=1.30 unit=ft³
